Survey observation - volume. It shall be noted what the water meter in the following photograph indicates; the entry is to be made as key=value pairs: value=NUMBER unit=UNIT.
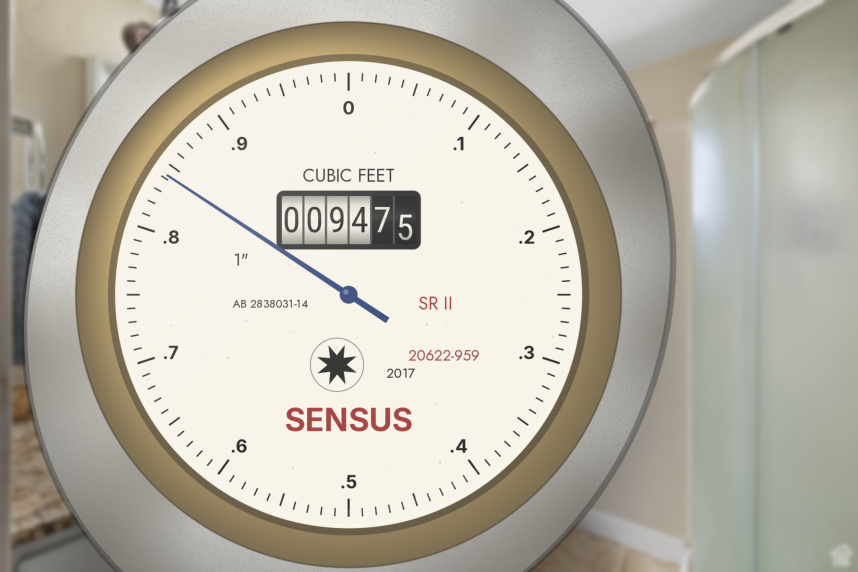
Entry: value=9474.84 unit=ft³
